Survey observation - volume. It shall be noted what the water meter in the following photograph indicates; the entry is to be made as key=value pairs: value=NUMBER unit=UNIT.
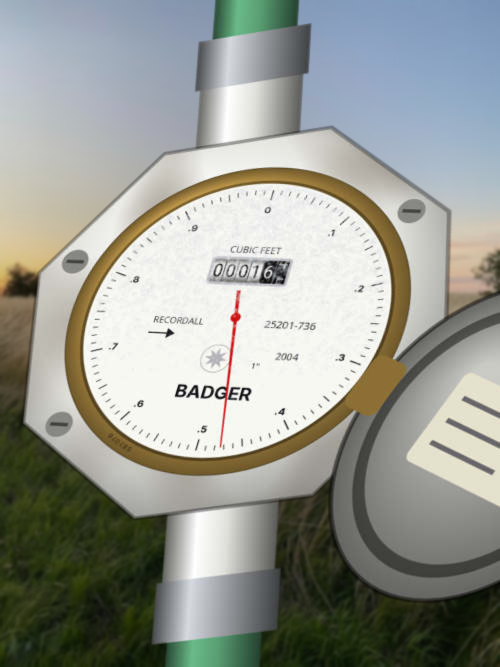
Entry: value=164.47 unit=ft³
